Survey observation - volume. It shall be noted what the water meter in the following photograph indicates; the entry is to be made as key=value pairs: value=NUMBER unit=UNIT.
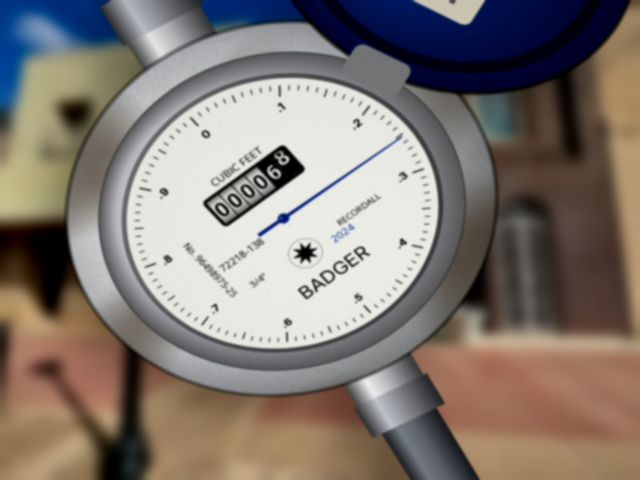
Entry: value=68.25 unit=ft³
